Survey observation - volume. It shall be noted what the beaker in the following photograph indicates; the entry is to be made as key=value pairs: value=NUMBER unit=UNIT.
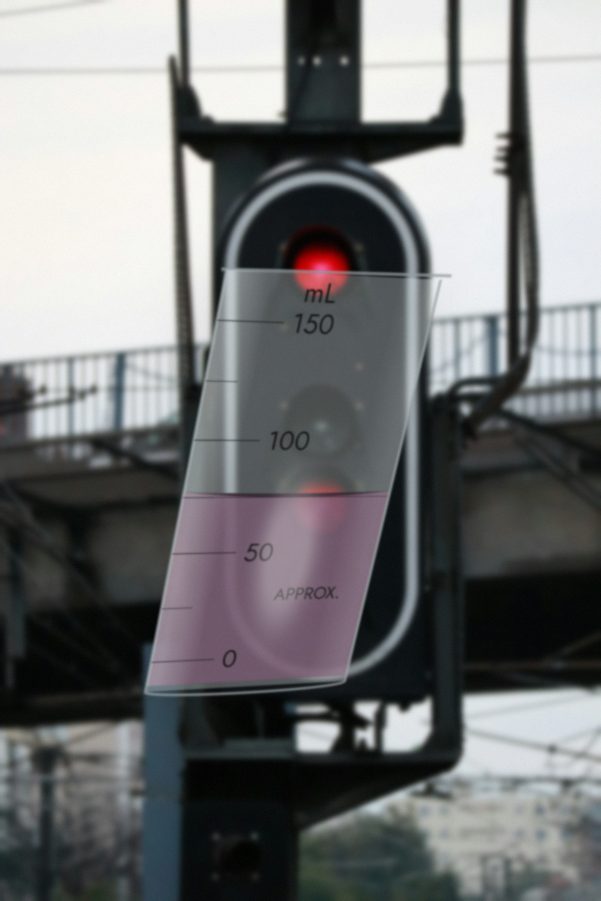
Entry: value=75 unit=mL
